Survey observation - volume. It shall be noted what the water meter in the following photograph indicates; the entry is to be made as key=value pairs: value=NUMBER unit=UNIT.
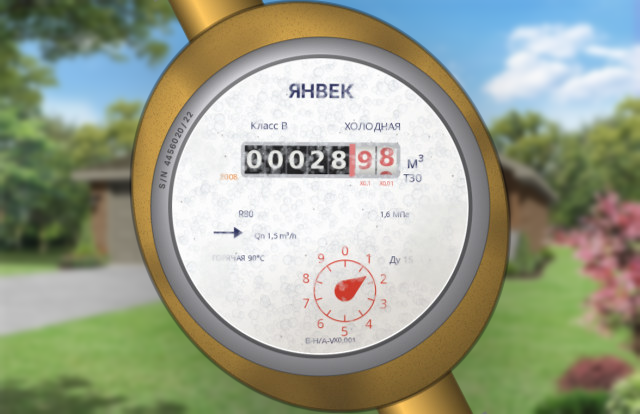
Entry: value=28.981 unit=m³
